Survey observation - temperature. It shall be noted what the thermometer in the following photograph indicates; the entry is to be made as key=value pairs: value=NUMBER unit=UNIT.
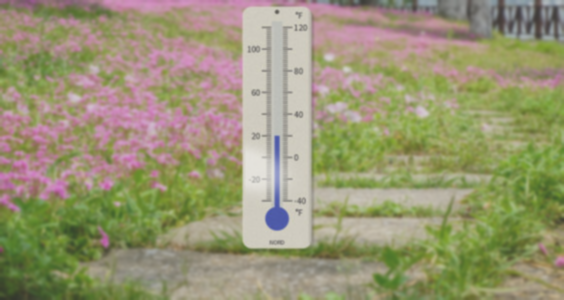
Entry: value=20 unit=°F
